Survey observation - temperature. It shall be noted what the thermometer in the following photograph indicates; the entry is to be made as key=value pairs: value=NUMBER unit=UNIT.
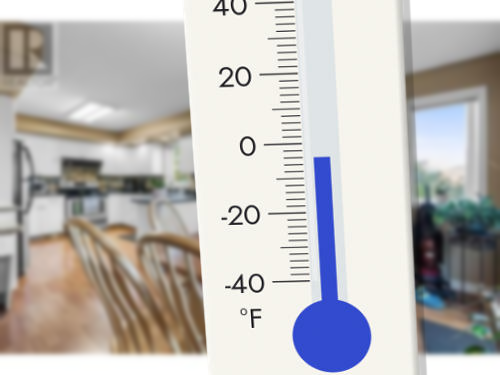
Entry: value=-4 unit=°F
